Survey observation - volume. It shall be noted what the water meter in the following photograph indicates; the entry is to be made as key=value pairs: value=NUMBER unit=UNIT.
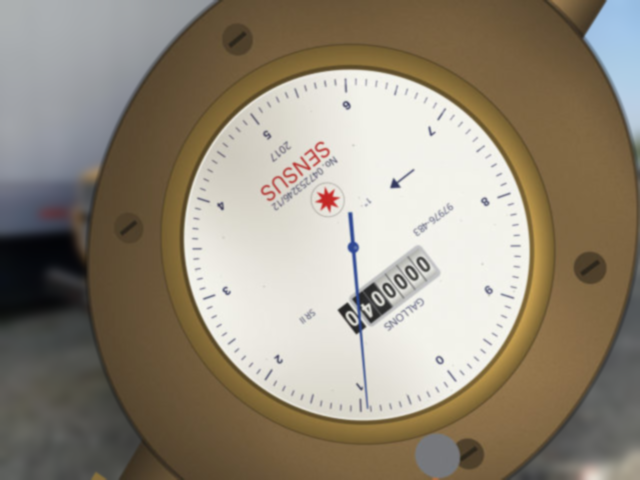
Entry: value=40.9 unit=gal
